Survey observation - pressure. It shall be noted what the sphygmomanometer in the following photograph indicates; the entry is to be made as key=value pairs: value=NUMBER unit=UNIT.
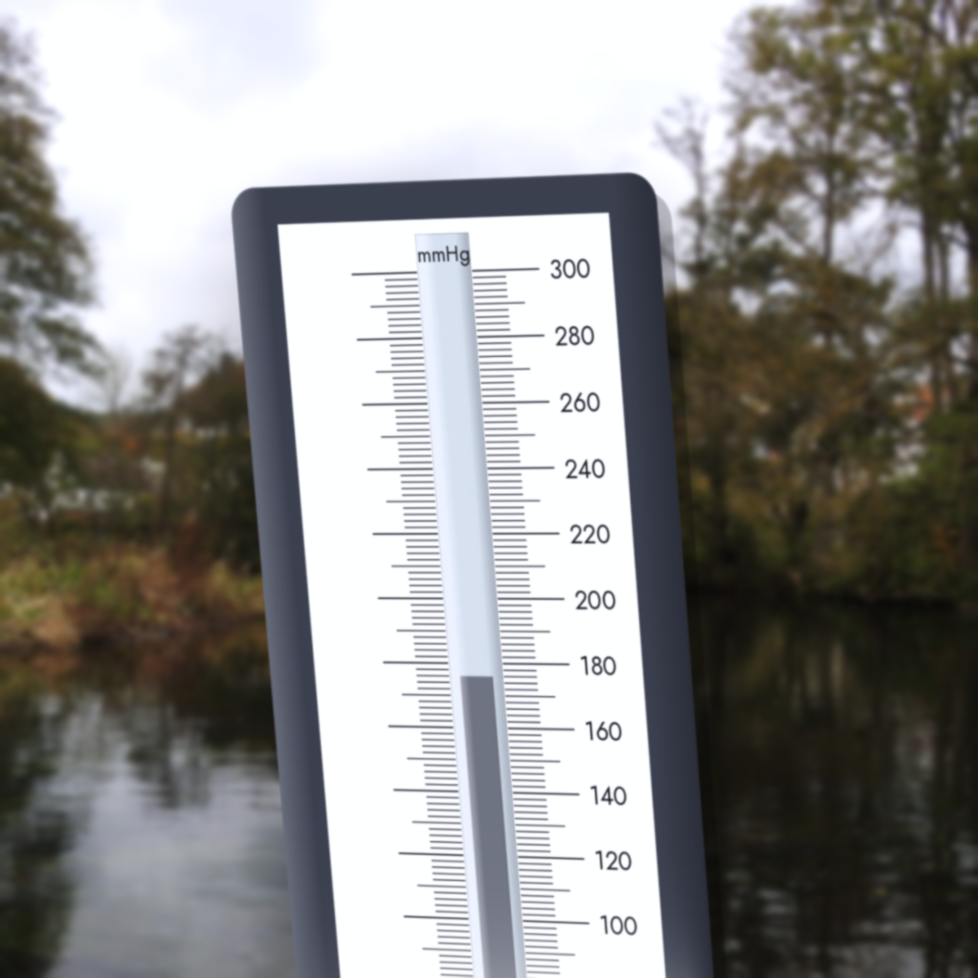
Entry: value=176 unit=mmHg
